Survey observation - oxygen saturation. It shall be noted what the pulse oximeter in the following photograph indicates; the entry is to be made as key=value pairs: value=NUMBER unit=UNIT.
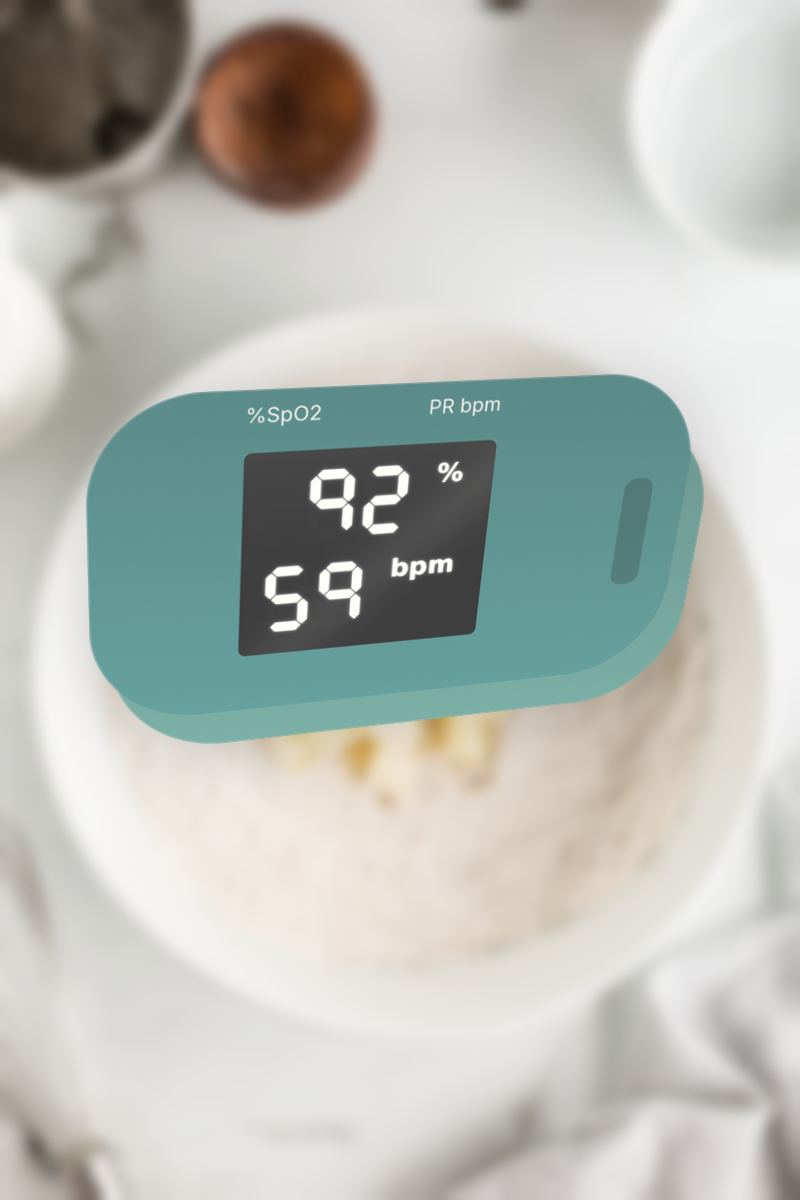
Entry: value=92 unit=%
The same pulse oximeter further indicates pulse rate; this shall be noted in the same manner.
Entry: value=59 unit=bpm
